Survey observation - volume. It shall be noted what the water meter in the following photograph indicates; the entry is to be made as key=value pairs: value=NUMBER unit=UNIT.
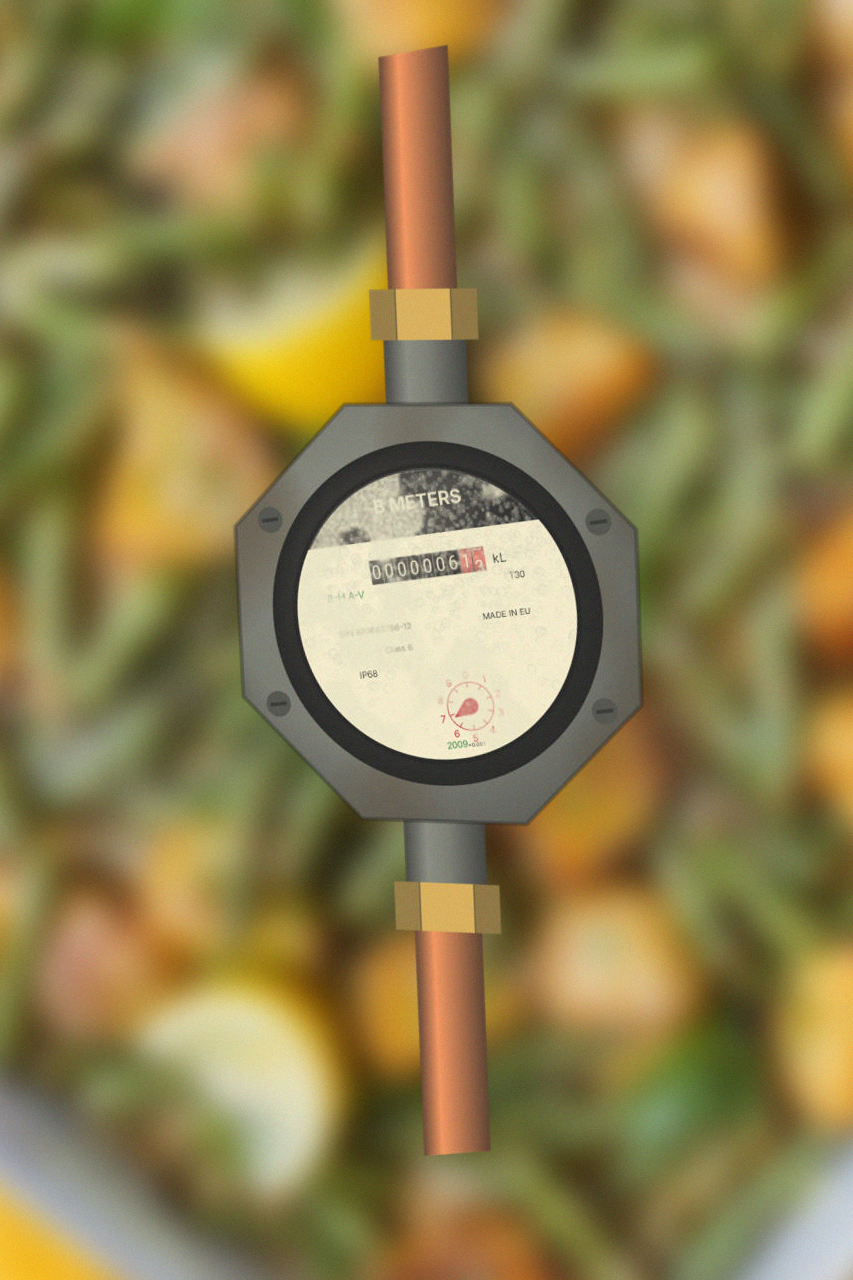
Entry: value=6.126 unit=kL
